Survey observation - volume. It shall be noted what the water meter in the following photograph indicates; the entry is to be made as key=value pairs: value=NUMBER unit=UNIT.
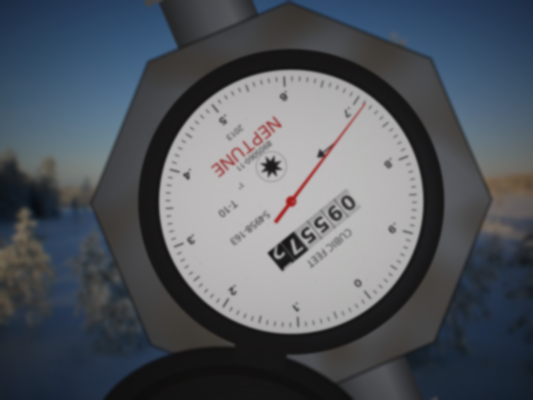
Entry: value=95571.71 unit=ft³
